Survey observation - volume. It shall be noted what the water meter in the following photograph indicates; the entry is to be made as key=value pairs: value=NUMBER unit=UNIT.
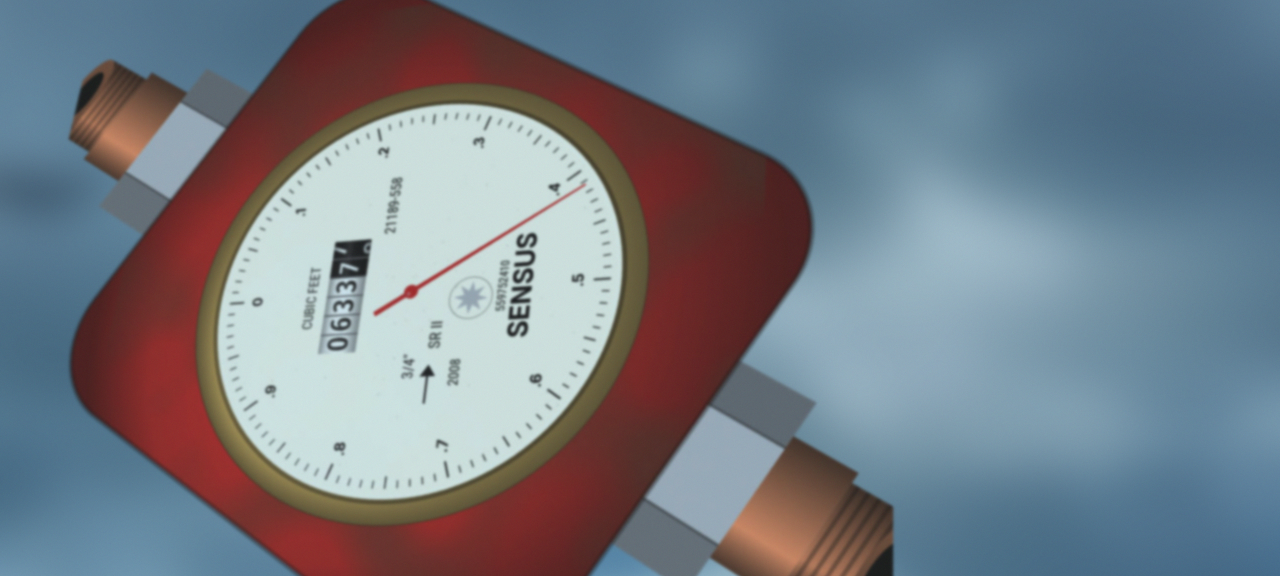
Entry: value=63377.41 unit=ft³
